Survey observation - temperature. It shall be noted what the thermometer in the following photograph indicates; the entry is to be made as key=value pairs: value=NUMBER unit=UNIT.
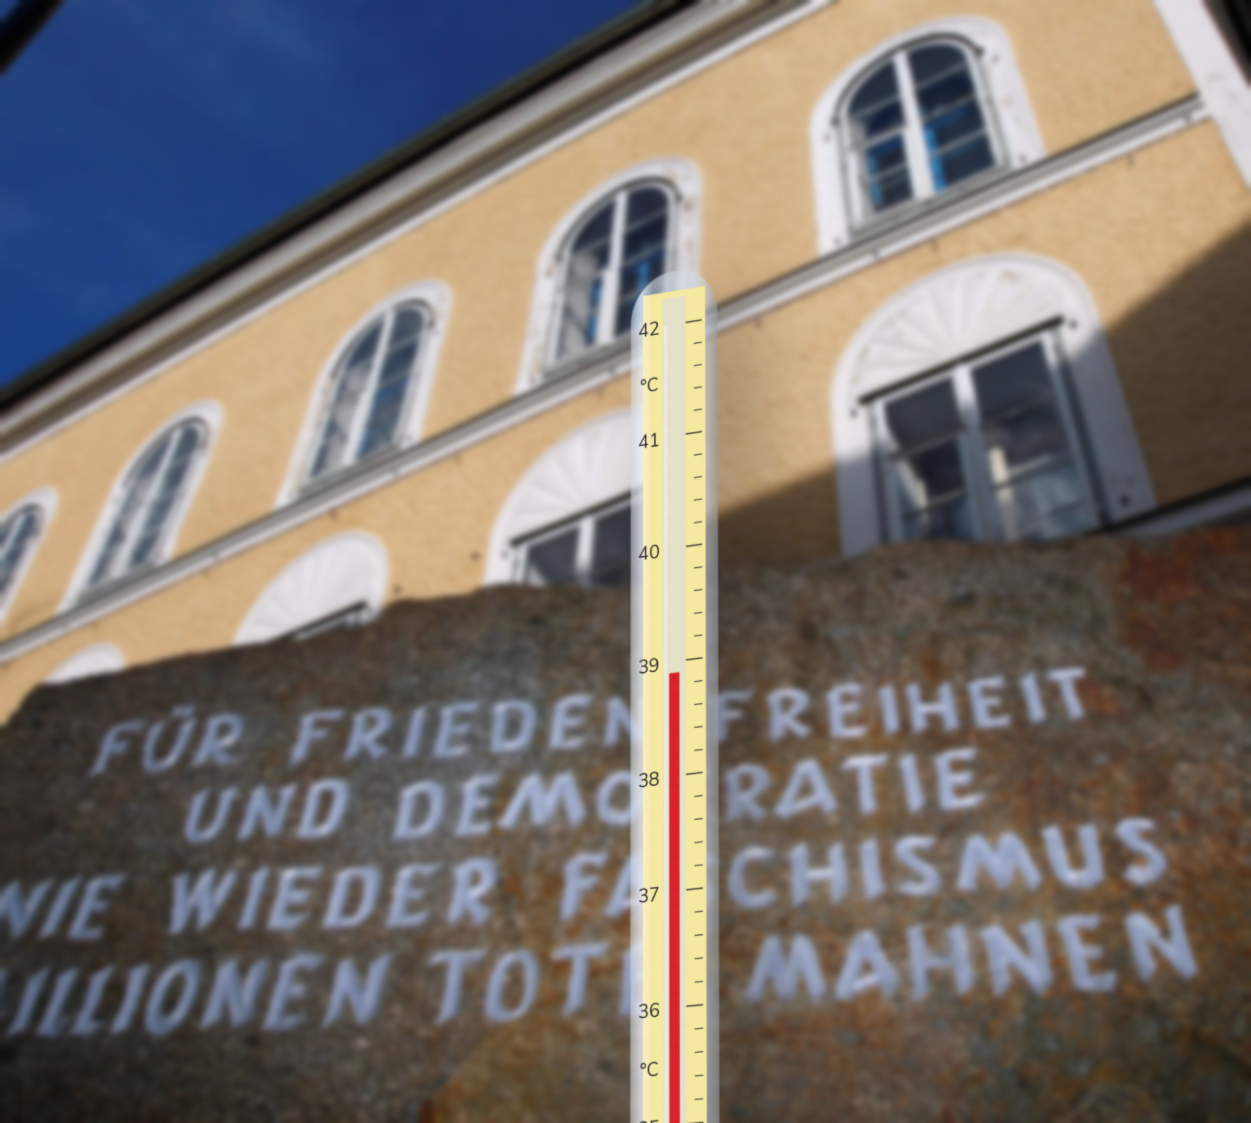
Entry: value=38.9 unit=°C
